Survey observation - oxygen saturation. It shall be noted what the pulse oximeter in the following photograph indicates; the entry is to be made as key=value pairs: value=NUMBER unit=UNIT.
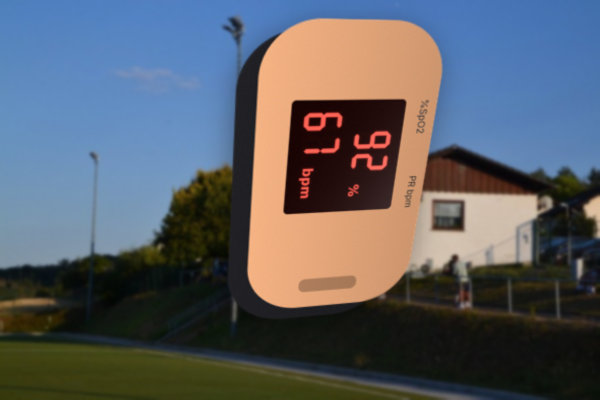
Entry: value=92 unit=%
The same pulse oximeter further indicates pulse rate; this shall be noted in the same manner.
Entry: value=67 unit=bpm
